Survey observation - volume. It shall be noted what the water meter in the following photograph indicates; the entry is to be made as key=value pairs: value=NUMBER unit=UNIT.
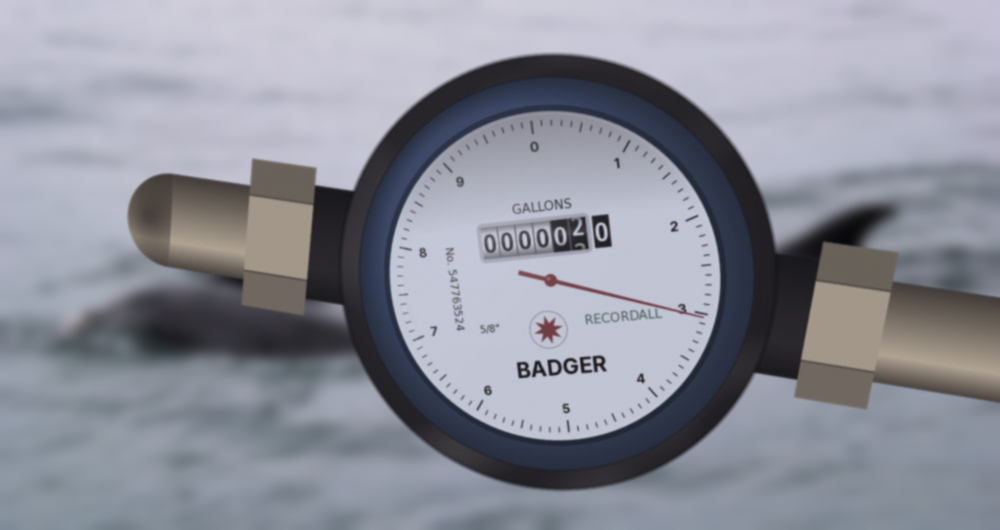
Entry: value=23.0 unit=gal
